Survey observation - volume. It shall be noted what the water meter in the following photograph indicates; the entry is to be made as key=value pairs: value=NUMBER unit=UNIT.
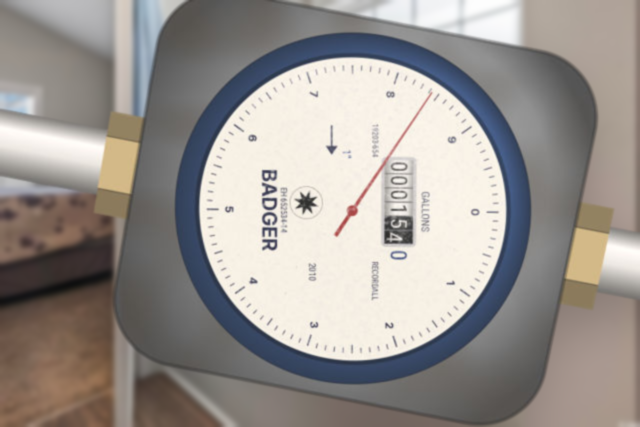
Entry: value=1538.4 unit=gal
